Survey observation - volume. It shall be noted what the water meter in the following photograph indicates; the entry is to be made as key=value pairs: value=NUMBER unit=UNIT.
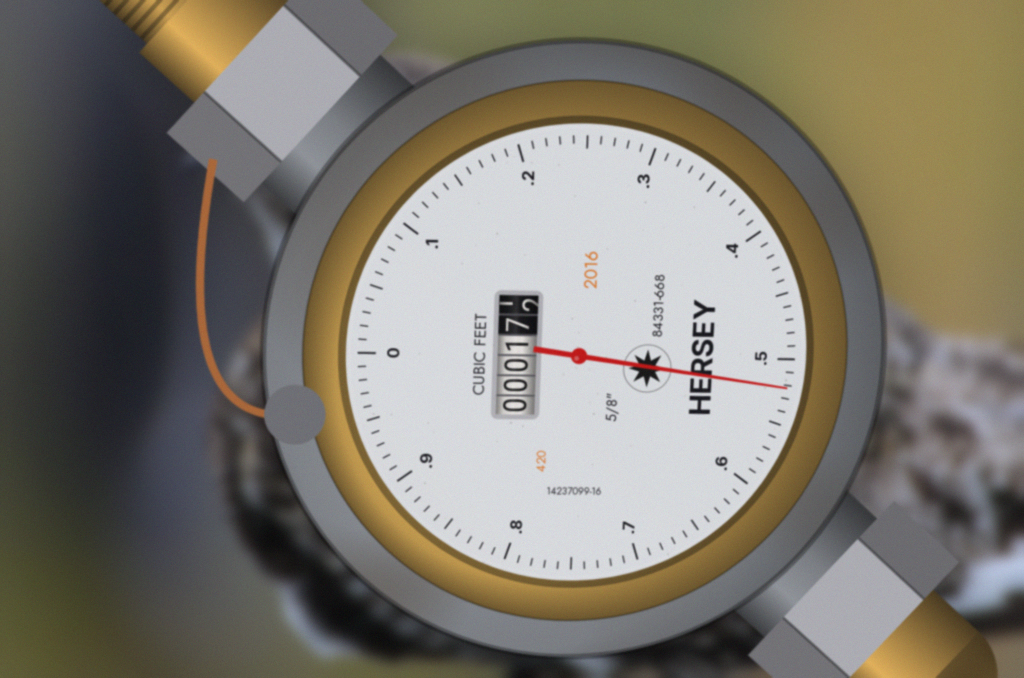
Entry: value=171.52 unit=ft³
